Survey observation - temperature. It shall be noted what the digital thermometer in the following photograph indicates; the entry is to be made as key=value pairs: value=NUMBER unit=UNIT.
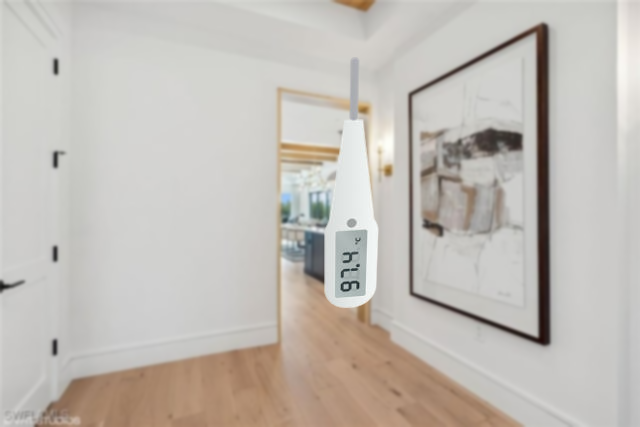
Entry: value=97.4 unit=°C
